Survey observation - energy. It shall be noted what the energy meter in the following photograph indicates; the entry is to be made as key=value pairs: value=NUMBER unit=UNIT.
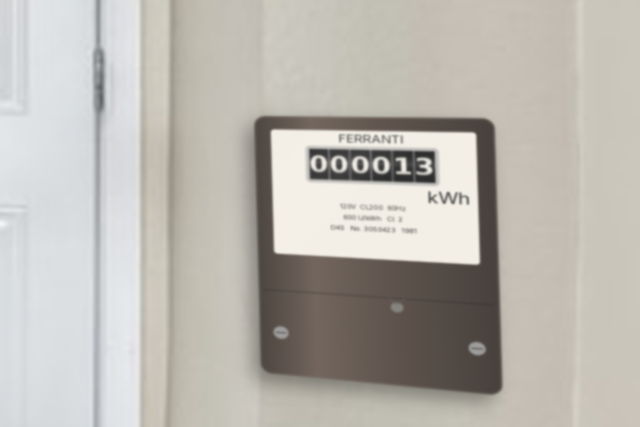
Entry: value=13 unit=kWh
